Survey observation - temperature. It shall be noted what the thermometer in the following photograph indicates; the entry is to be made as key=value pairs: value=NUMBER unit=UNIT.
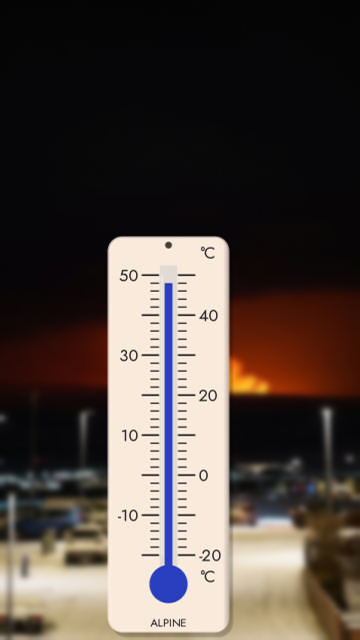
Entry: value=48 unit=°C
